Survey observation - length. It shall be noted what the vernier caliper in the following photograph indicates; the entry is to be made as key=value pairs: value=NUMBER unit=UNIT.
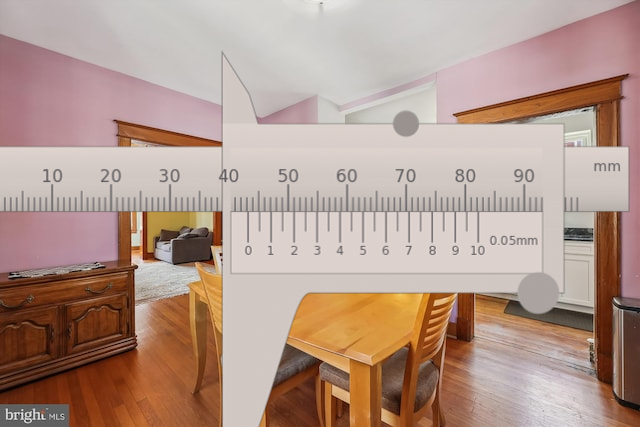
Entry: value=43.2 unit=mm
